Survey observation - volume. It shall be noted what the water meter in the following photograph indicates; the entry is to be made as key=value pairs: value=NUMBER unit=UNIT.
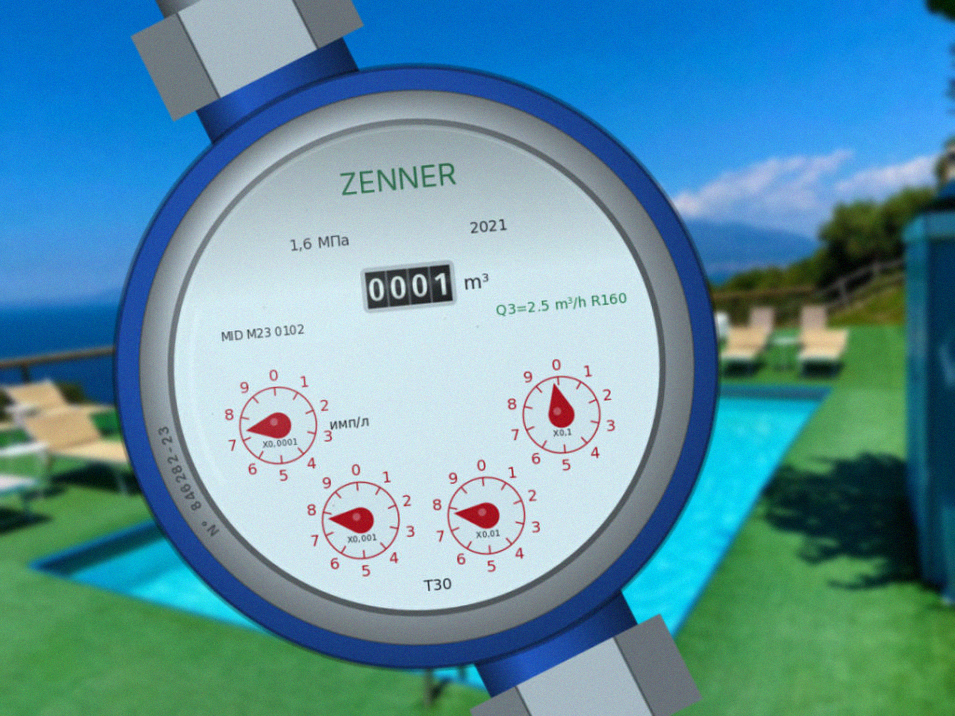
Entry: value=0.9777 unit=m³
